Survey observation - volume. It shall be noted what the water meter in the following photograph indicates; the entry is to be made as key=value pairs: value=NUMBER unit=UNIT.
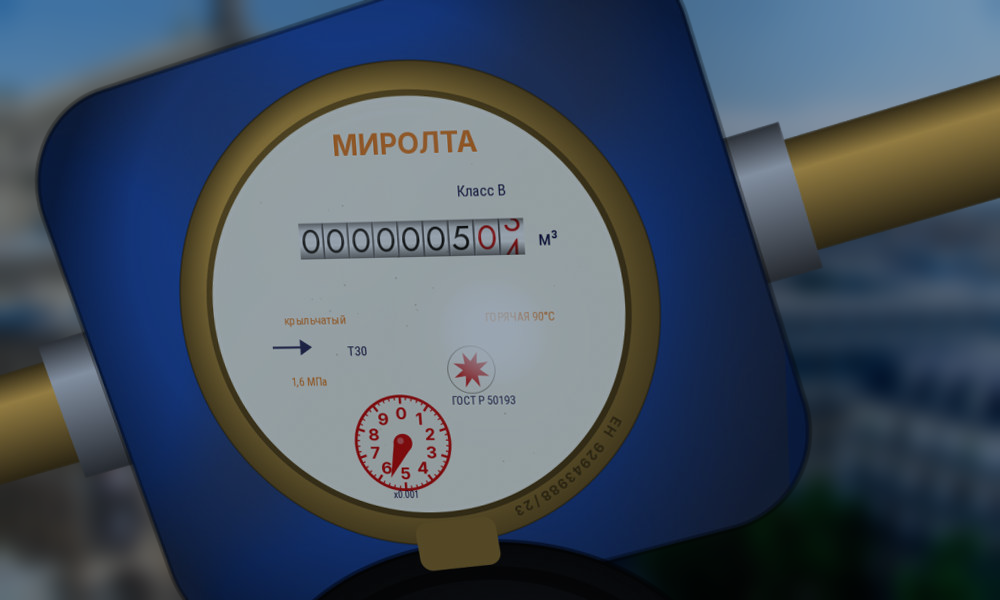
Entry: value=5.035 unit=m³
